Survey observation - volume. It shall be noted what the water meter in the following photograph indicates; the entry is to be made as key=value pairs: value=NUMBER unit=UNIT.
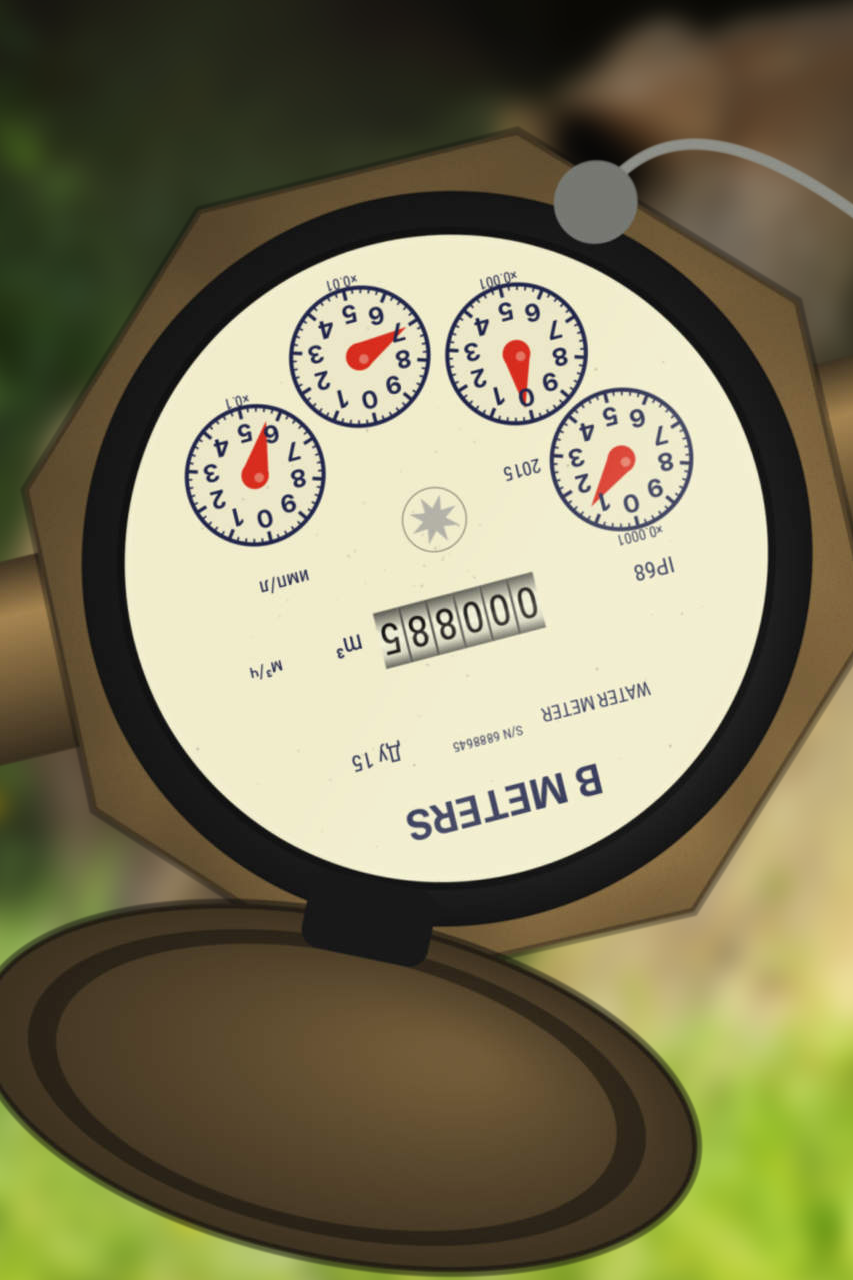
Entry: value=885.5701 unit=m³
